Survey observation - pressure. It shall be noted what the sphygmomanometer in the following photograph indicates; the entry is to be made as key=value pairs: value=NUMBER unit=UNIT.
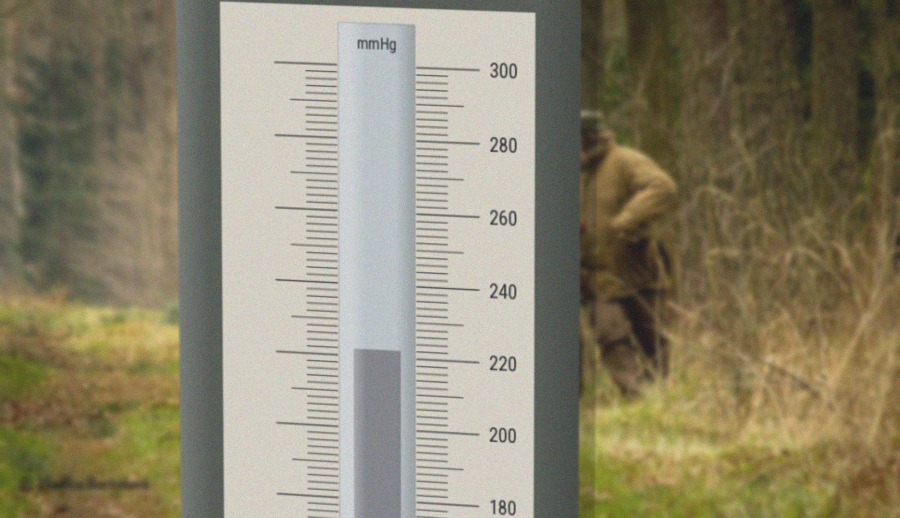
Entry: value=222 unit=mmHg
